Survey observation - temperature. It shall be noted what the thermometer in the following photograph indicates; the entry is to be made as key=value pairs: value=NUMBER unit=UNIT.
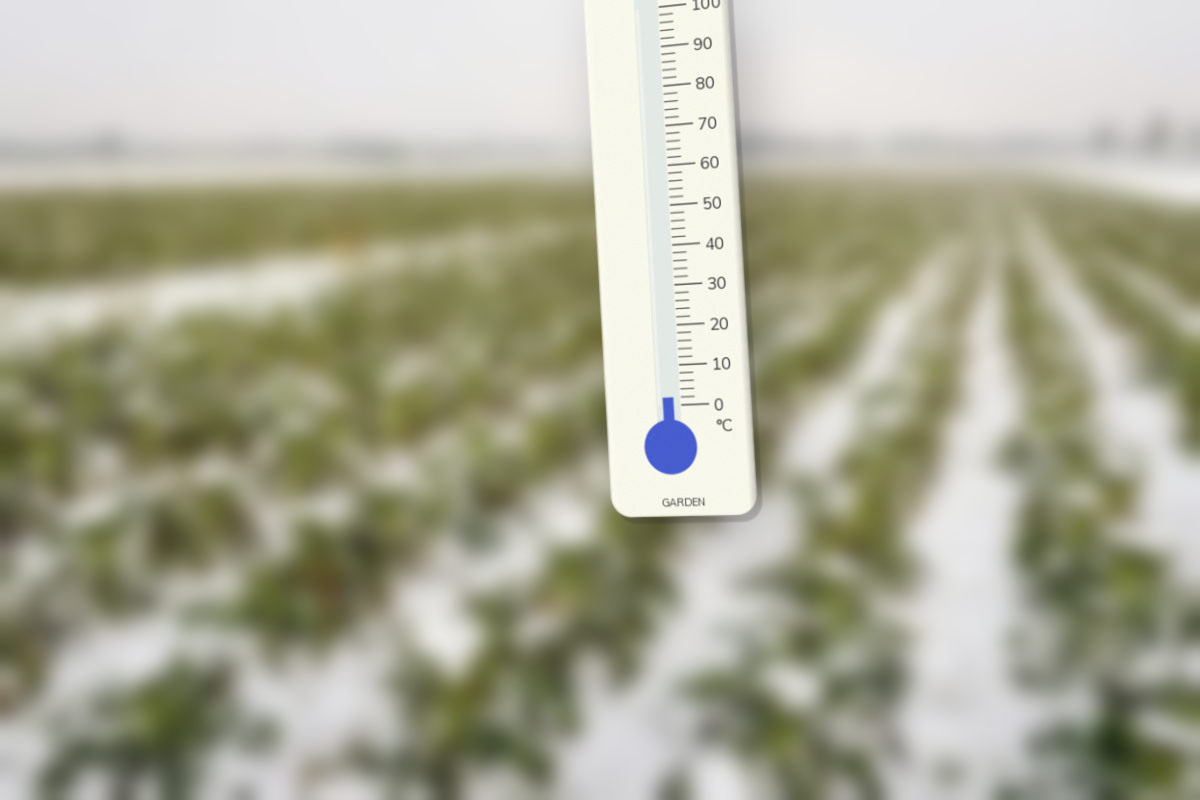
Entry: value=2 unit=°C
